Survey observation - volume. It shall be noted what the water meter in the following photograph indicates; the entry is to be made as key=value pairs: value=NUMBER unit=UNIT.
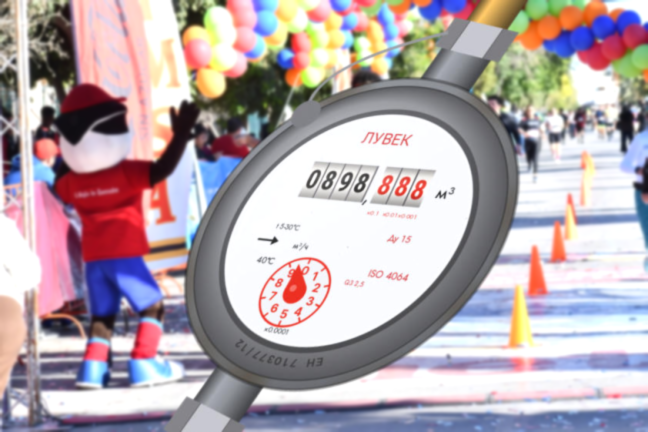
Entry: value=898.8879 unit=m³
